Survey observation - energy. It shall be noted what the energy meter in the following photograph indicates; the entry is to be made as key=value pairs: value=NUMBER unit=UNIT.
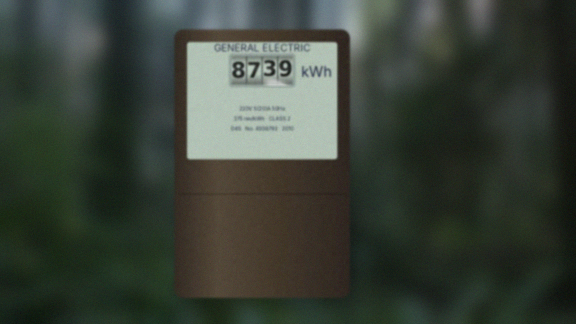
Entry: value=8739 unit=kWh
